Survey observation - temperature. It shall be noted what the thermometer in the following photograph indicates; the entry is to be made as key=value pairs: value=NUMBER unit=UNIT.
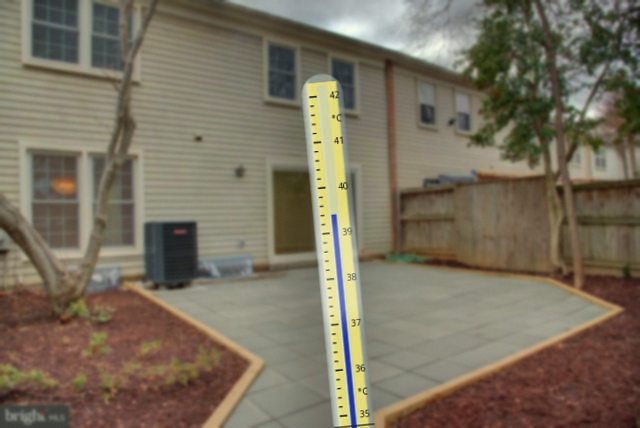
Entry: value=39.4 unit=°C
